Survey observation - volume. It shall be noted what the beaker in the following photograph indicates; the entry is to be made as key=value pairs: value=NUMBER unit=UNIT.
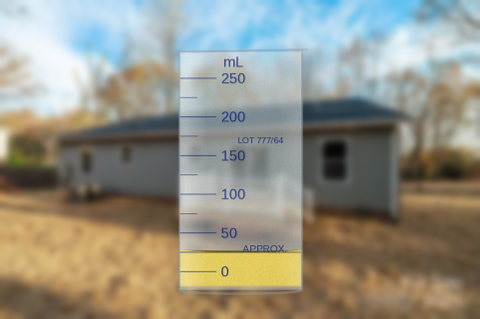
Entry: value=25 unit=mL
